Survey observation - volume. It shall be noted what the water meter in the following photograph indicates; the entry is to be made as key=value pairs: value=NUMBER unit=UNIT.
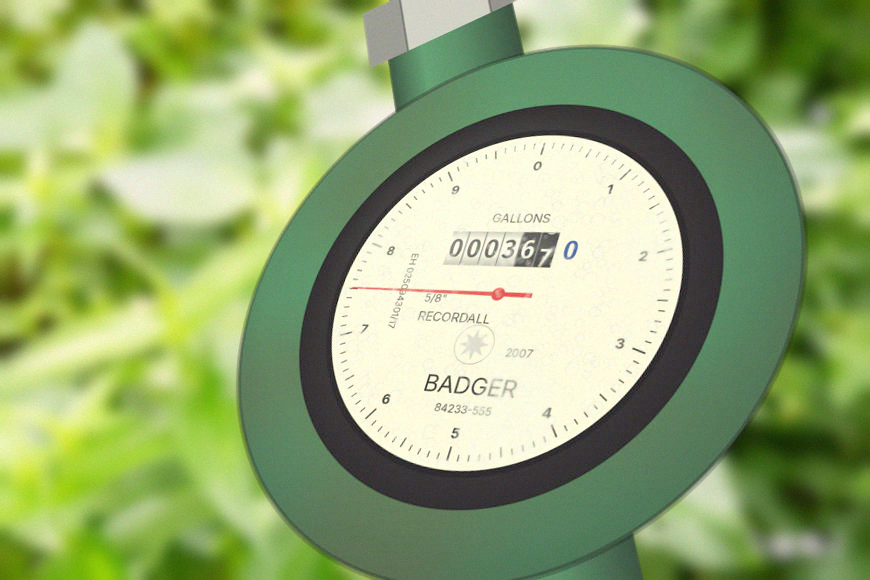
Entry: value=3667.5 unit=gal
